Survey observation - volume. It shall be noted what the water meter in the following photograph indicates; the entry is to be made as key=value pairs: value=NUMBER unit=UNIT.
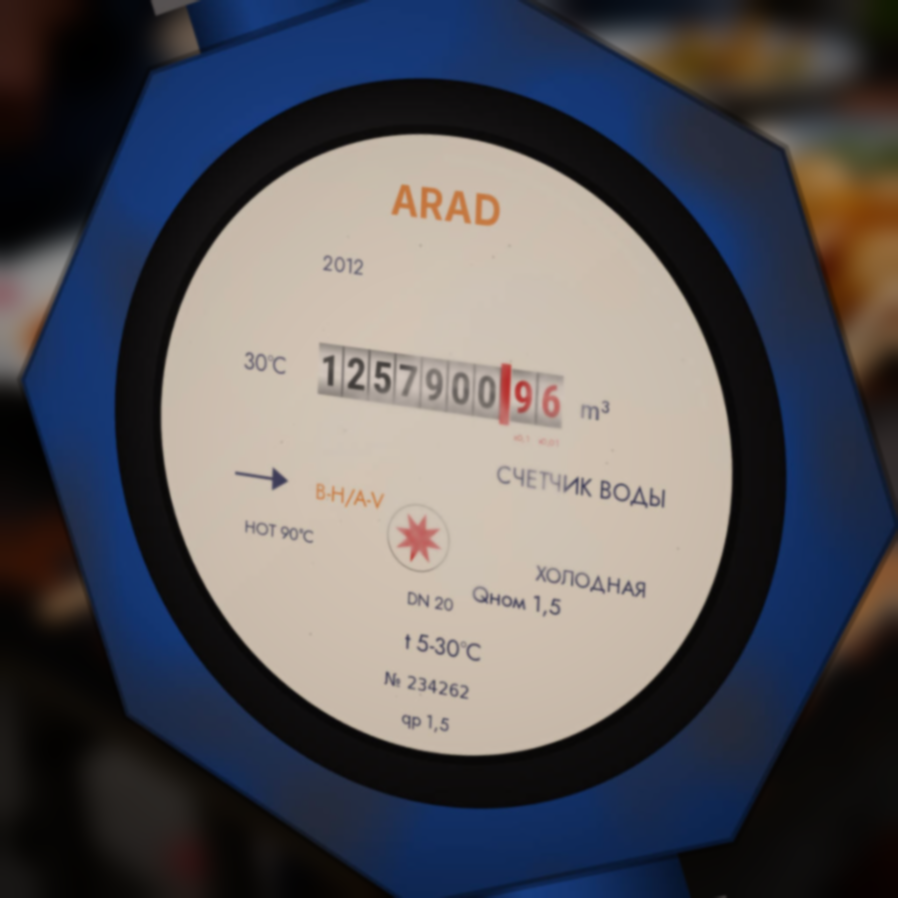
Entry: value=1257900.96 unit=m³
